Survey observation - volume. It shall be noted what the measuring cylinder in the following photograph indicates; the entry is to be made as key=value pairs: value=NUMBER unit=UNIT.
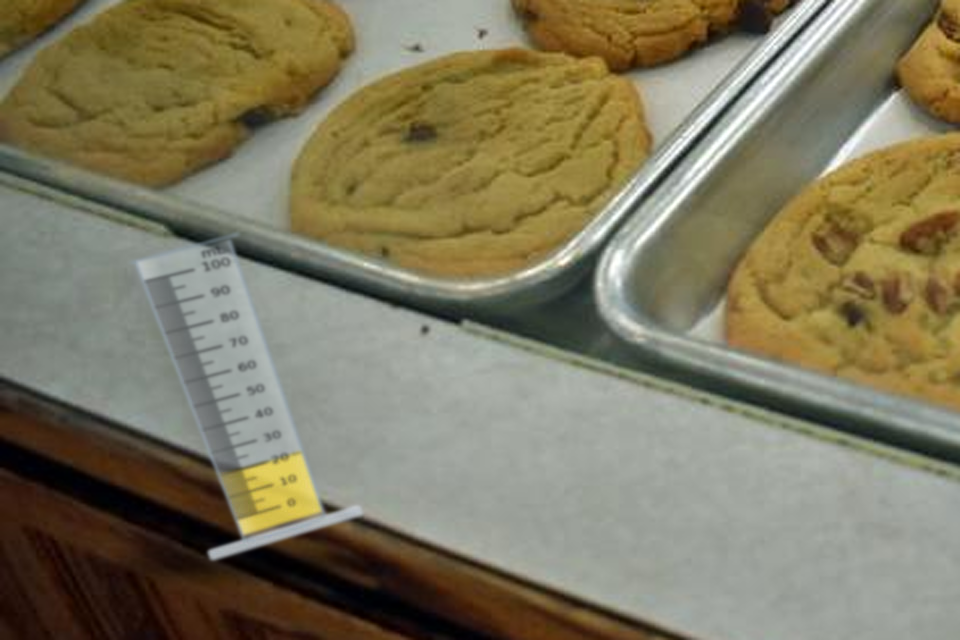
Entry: value=20 unit=mL
